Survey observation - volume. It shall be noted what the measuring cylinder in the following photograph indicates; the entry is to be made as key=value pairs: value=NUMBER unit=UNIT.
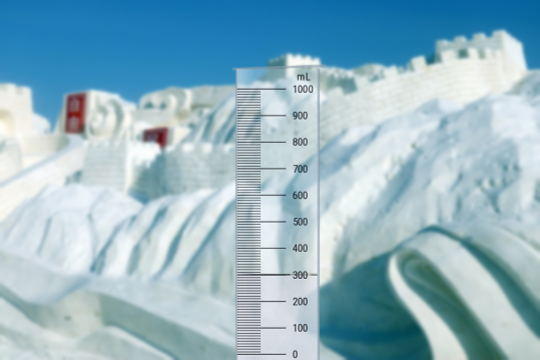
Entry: value=300 unit=mL
